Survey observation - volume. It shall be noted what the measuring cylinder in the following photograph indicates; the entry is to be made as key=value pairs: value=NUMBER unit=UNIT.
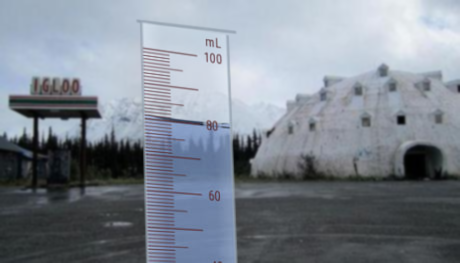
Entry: value=80 unit=mL
